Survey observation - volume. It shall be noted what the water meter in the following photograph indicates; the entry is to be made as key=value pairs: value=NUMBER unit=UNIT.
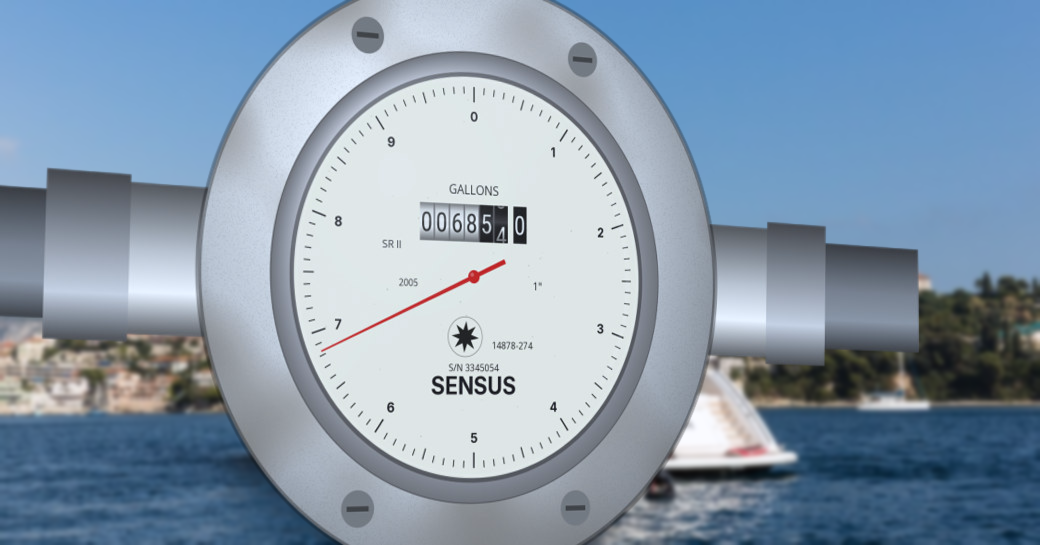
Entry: value=68536.8 unit=gal
